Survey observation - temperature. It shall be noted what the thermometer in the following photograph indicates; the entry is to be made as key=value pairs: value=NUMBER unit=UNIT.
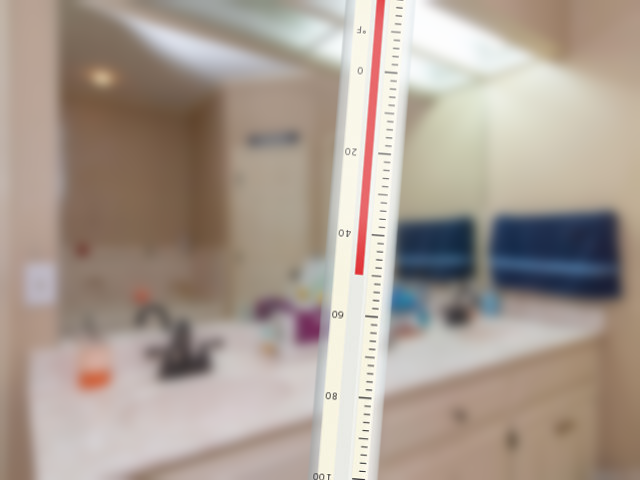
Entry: value=50 unit=°F
